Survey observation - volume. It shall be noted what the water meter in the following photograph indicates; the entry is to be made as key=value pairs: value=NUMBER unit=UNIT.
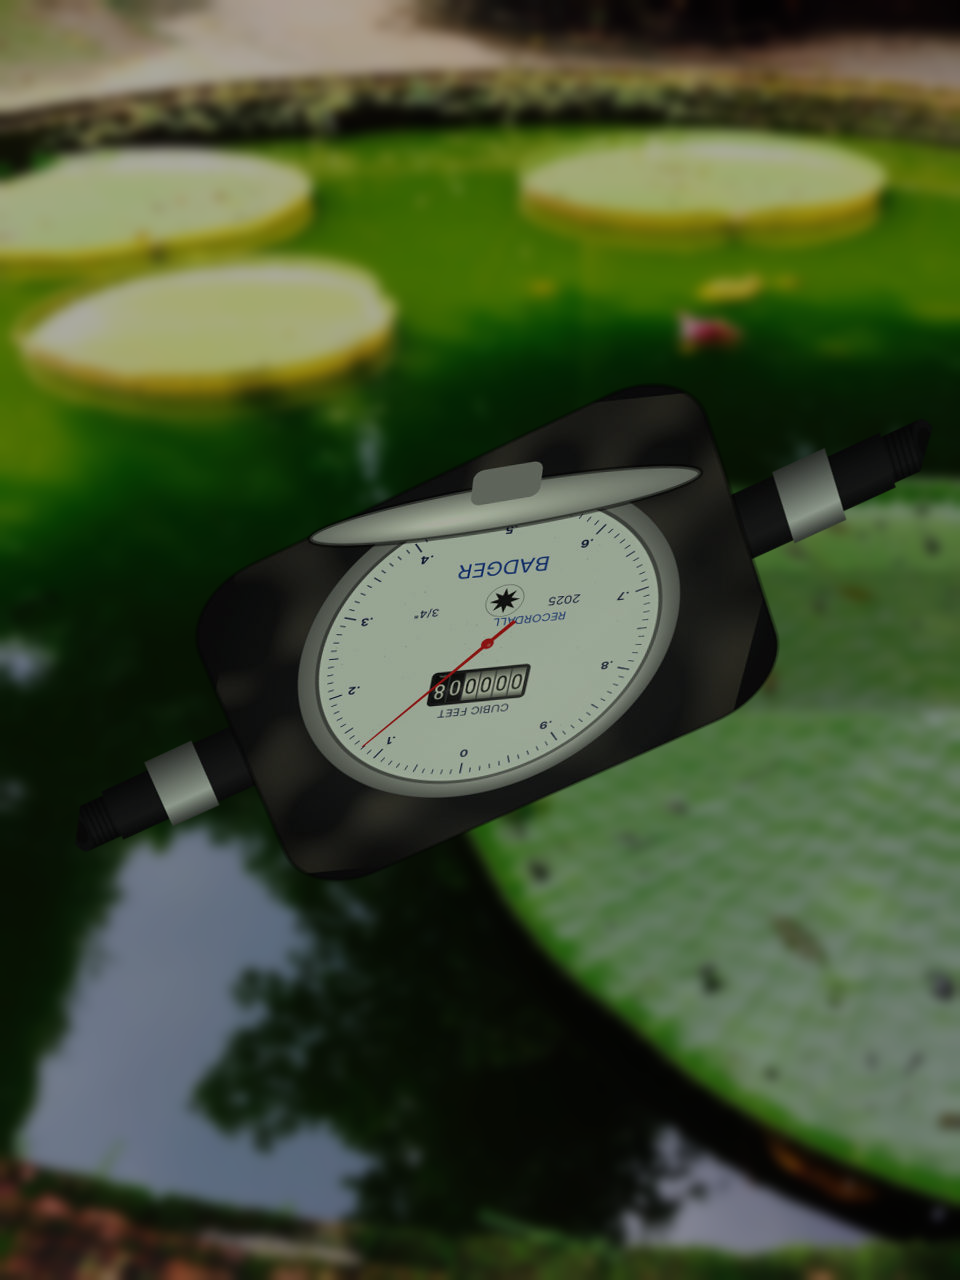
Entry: value=8.12 unit=ft³
